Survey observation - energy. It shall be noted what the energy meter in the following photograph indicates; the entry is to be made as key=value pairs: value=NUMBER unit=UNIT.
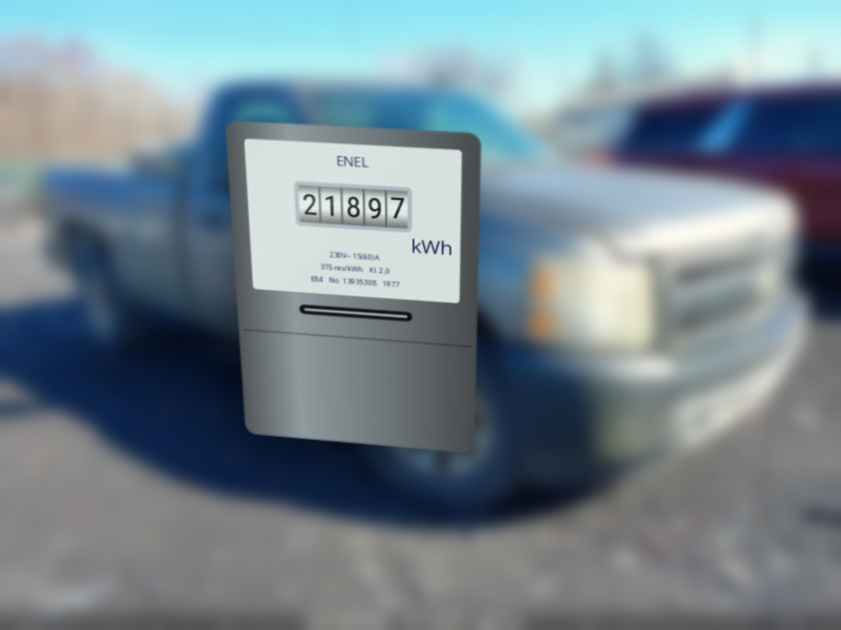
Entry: value=21897 unit=kWh
